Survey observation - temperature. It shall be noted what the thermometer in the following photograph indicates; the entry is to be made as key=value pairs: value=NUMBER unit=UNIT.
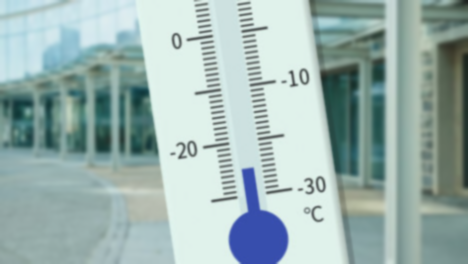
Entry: value=-25 unit=°C
